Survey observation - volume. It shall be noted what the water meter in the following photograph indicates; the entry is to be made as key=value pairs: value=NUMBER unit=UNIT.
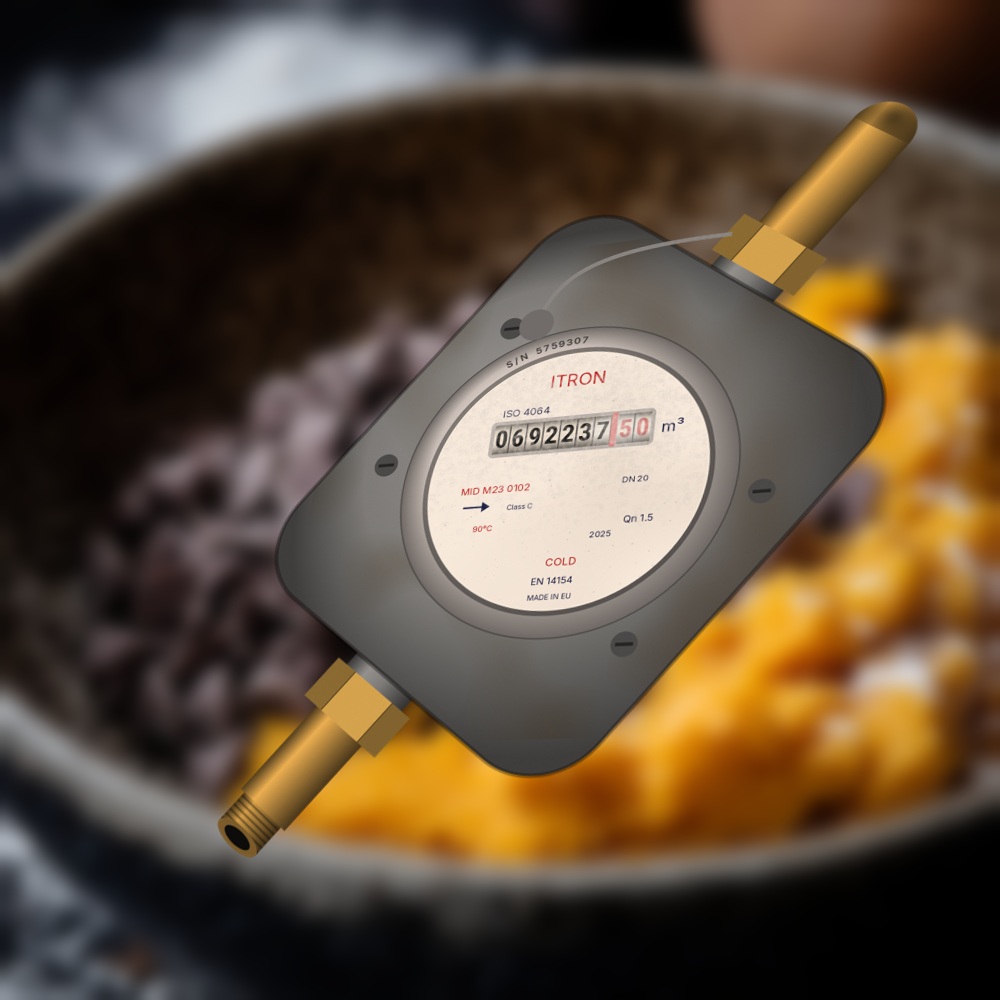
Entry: value=692237.50 unit=m³
